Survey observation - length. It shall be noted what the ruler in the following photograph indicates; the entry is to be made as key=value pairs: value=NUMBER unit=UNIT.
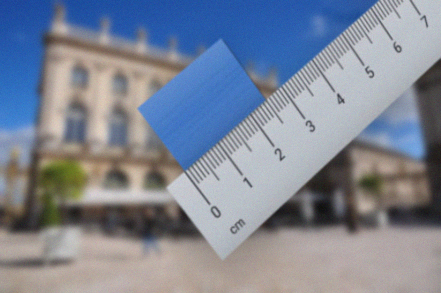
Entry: value=2.5 unit=cm
